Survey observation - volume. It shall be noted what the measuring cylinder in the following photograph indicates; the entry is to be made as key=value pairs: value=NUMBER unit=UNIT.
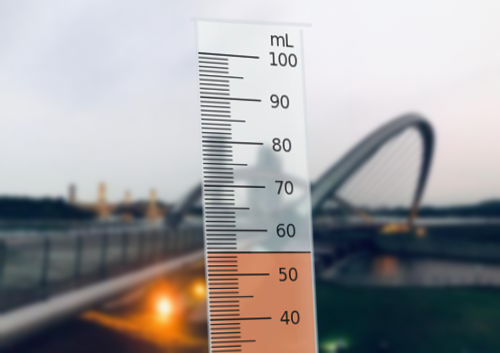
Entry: value=55 unit=mL
